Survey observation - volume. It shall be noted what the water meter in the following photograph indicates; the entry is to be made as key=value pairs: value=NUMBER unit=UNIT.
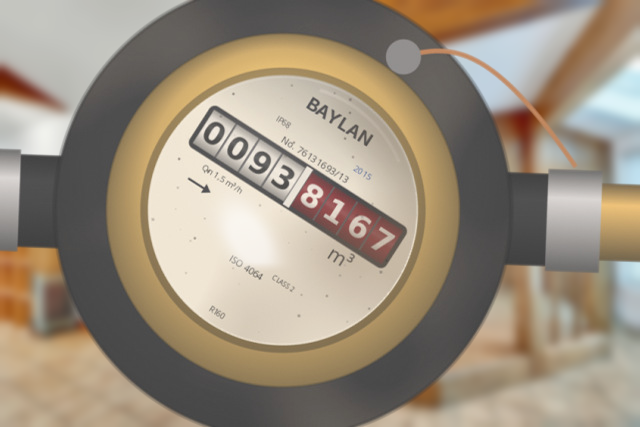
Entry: value=93.8167 unit=m³
